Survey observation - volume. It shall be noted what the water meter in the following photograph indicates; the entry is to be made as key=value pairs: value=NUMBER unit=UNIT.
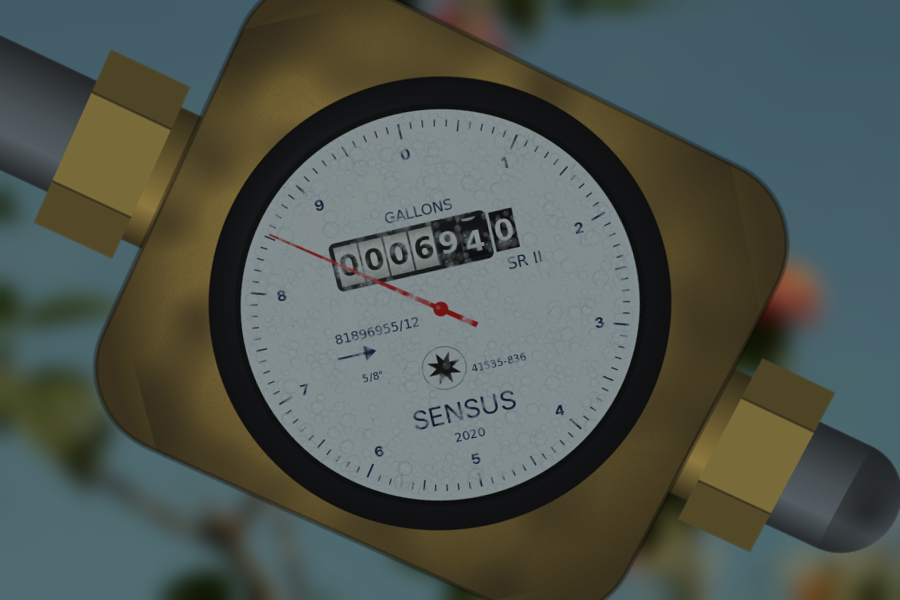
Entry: value=6938.5 unit=gal
